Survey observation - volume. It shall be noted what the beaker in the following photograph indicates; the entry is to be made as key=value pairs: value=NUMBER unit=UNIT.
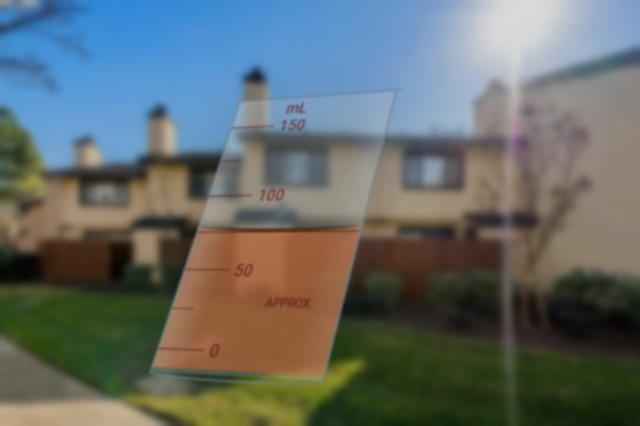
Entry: value=75 unit=mL
